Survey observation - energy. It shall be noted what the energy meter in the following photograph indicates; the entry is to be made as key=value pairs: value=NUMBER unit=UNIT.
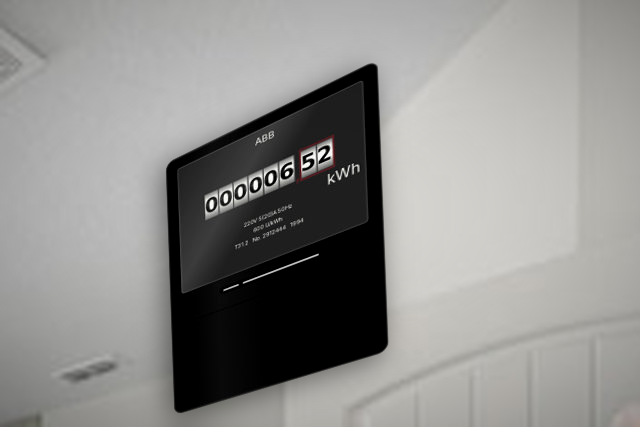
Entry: value=6.52 unit=kWh
